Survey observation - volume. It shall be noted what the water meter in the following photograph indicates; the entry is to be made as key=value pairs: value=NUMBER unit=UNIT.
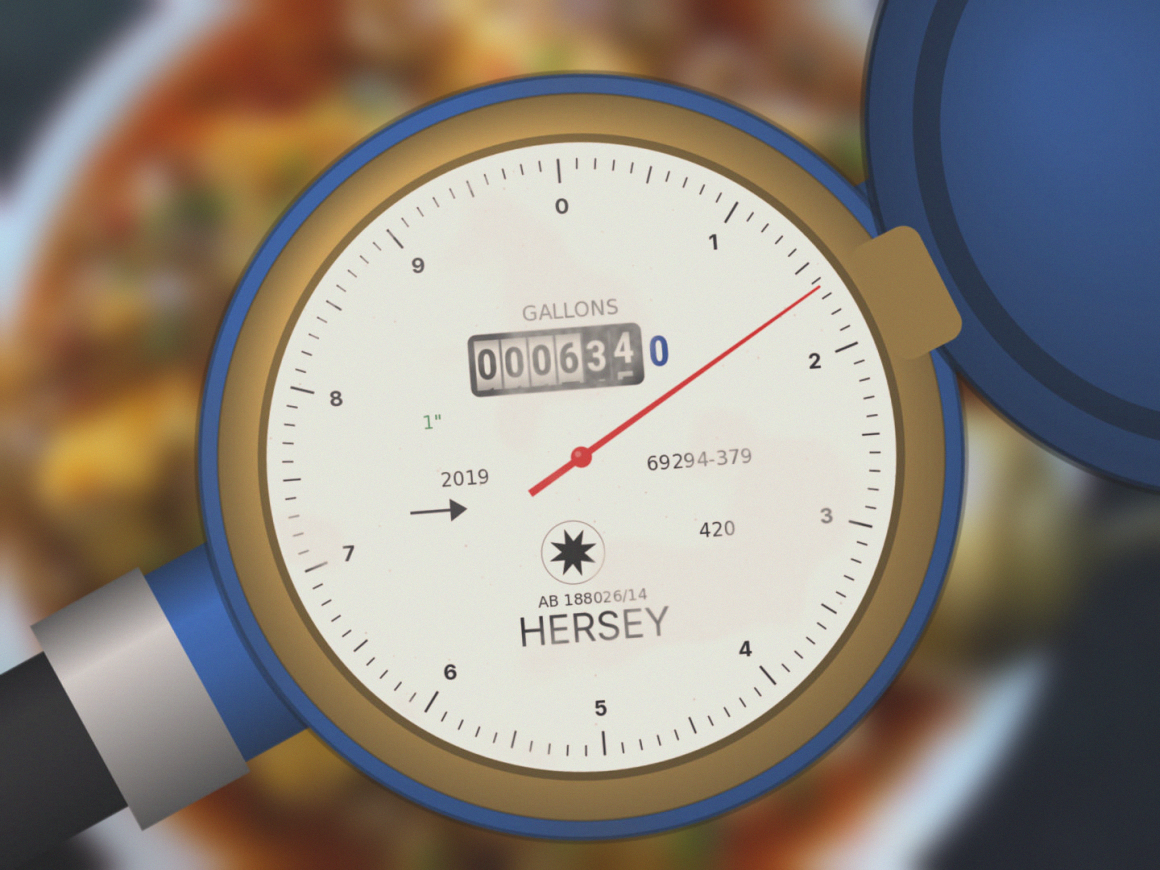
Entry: value=6341.6 unit=gal
